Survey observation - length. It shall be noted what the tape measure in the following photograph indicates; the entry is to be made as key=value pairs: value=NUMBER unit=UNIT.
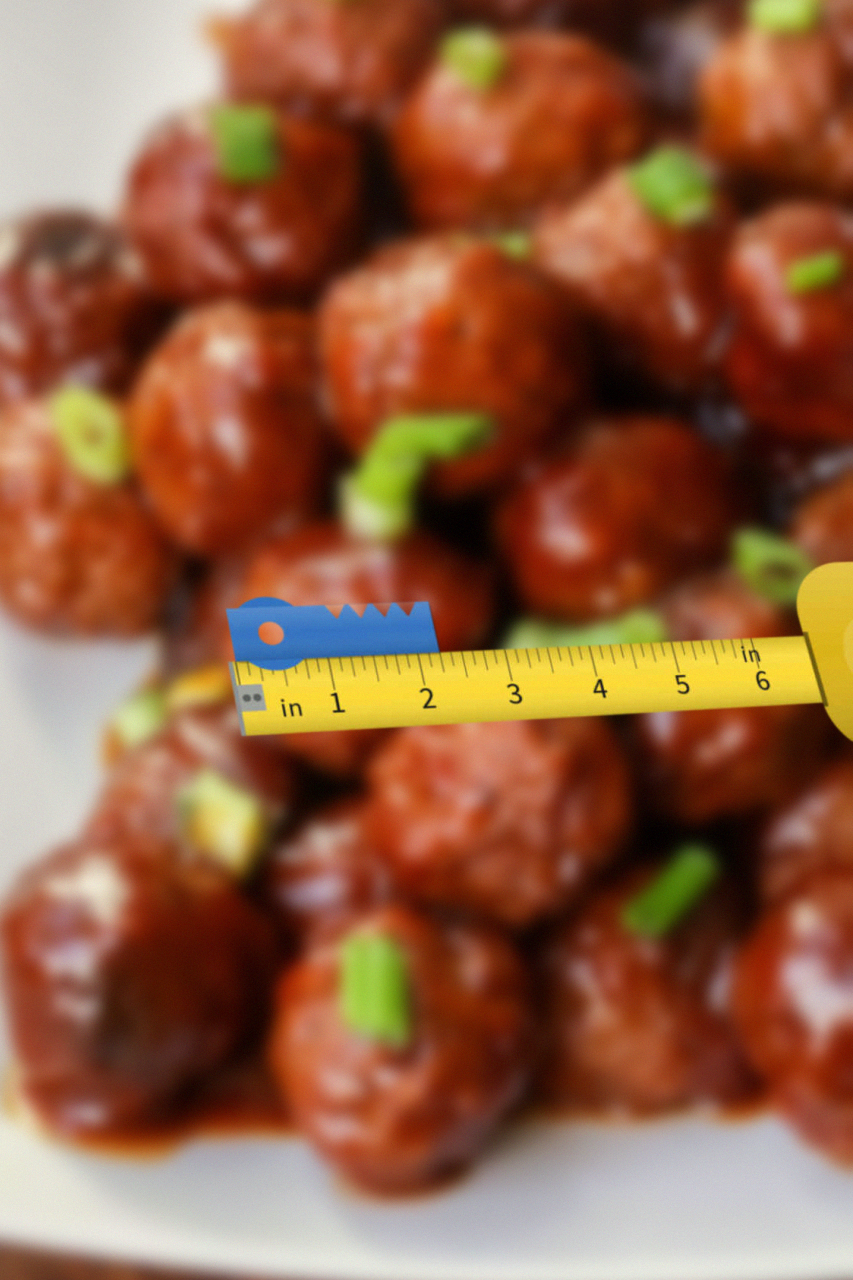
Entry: value=2.25 unit=in
